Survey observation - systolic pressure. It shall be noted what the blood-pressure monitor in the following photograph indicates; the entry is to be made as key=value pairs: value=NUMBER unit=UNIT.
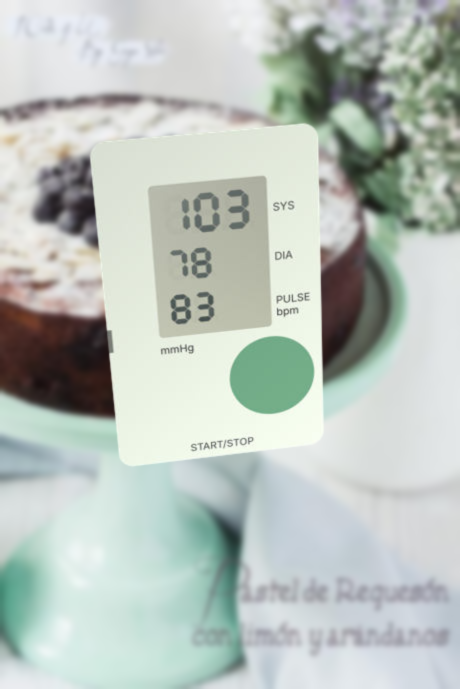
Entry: value=103 unit=mmHg
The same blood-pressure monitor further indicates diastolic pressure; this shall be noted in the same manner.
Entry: value=78 unit=mmHg
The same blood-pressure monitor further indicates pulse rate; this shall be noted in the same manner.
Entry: value=83 unit=bpm
